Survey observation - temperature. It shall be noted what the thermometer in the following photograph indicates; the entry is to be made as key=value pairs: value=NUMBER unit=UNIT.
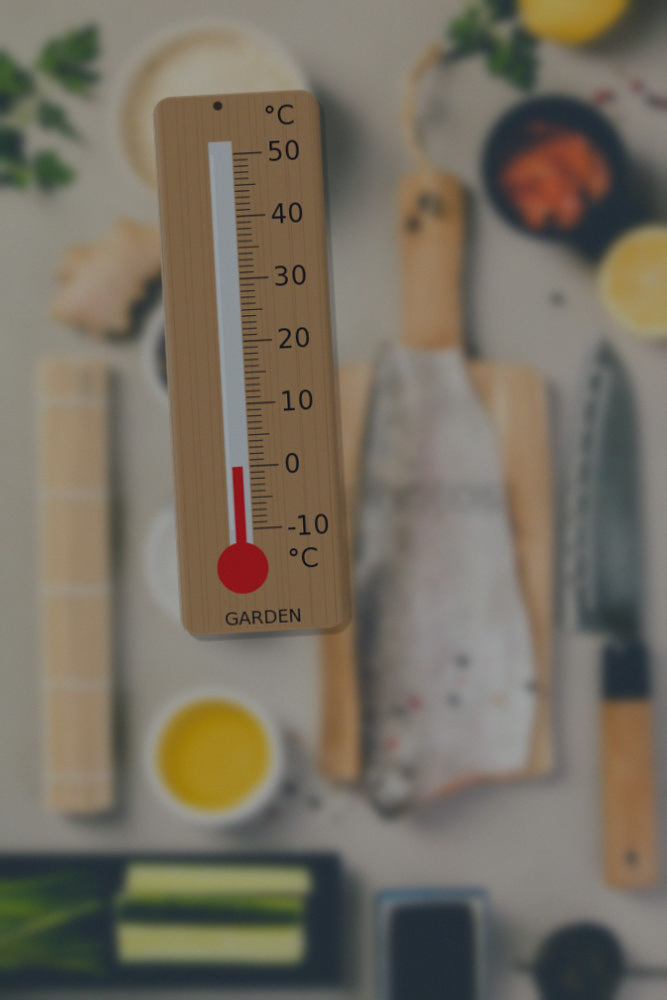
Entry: value=0 unit=°C
